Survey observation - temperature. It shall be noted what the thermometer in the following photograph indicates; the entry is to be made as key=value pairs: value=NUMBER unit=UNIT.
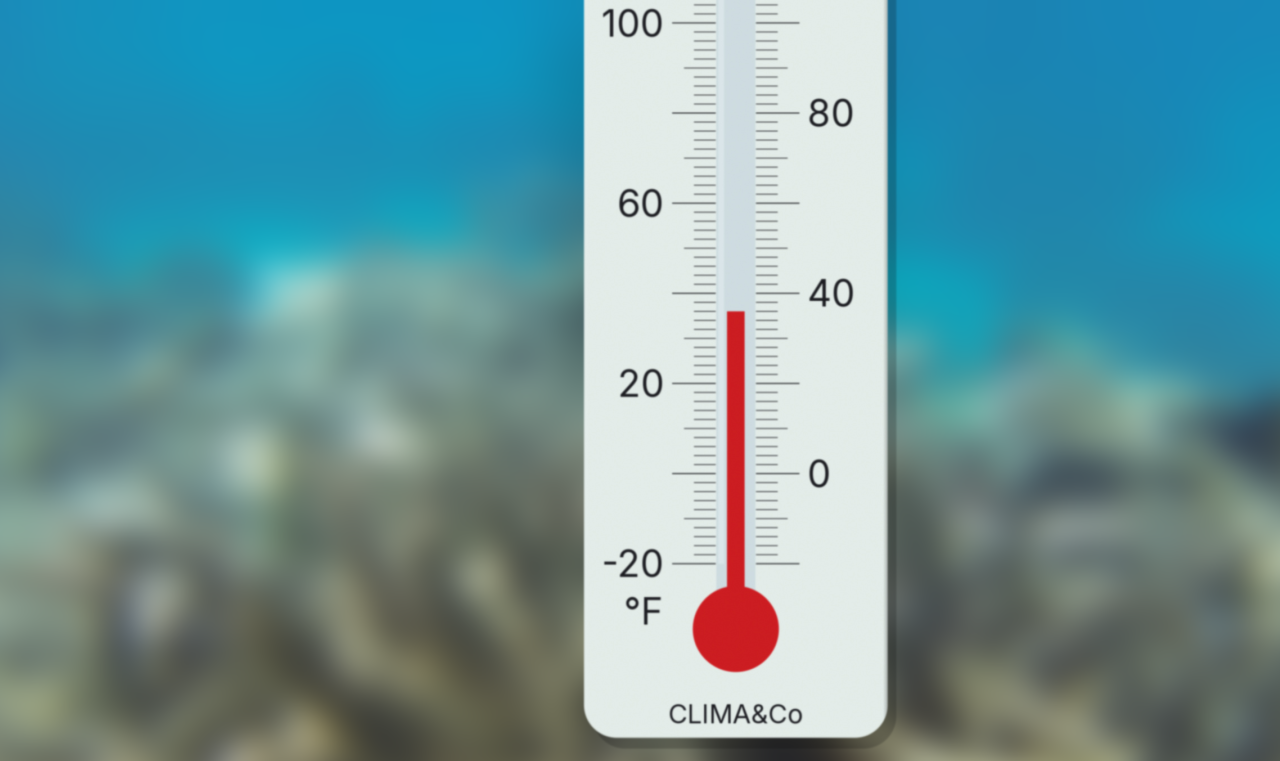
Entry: value=36 unit=°F
